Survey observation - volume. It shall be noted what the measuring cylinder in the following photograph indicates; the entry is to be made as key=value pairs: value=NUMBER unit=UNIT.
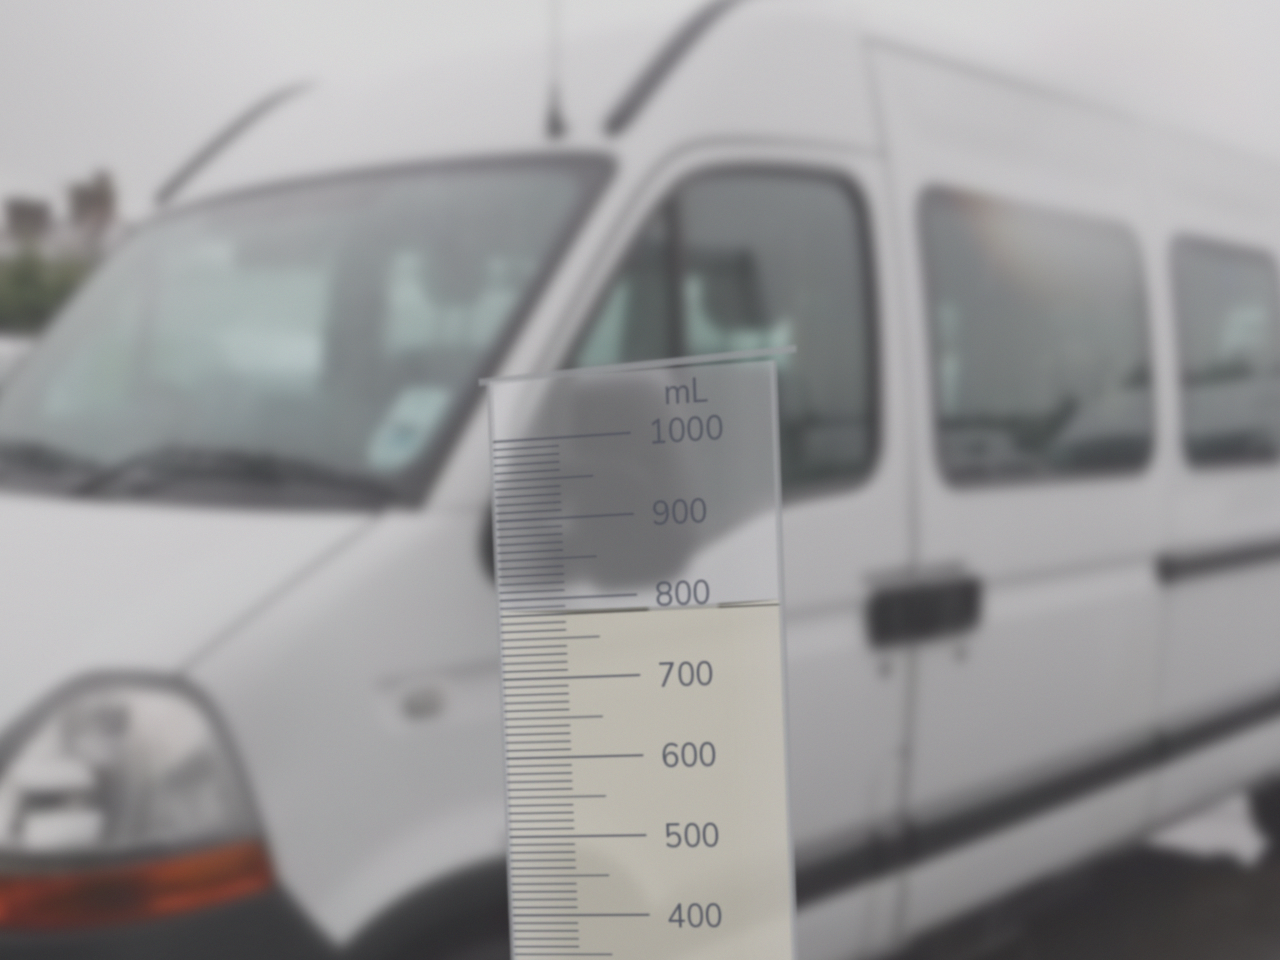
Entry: value=780 unit=mL
